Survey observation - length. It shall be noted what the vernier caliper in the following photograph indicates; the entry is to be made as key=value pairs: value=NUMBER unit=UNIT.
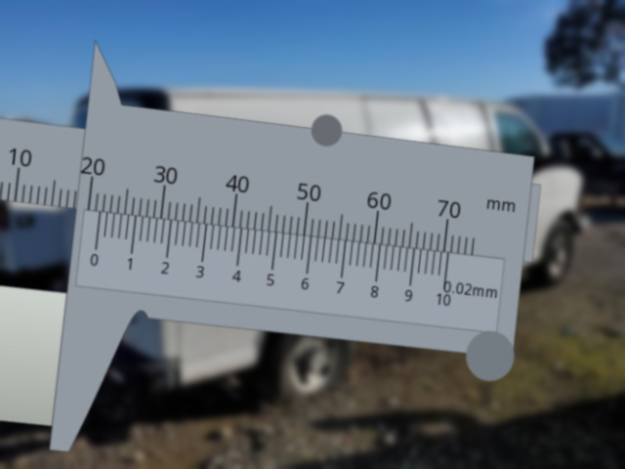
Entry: value=21.6 unit=mm
